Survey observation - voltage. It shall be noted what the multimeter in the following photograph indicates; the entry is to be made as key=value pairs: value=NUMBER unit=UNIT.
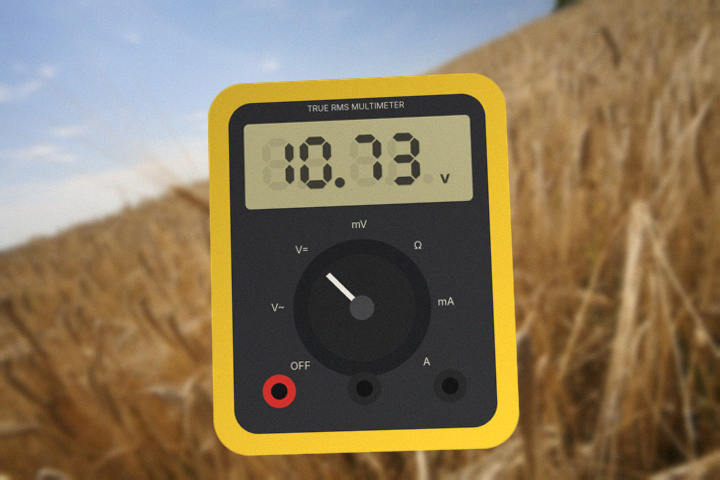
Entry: value=10.73 unit=V
